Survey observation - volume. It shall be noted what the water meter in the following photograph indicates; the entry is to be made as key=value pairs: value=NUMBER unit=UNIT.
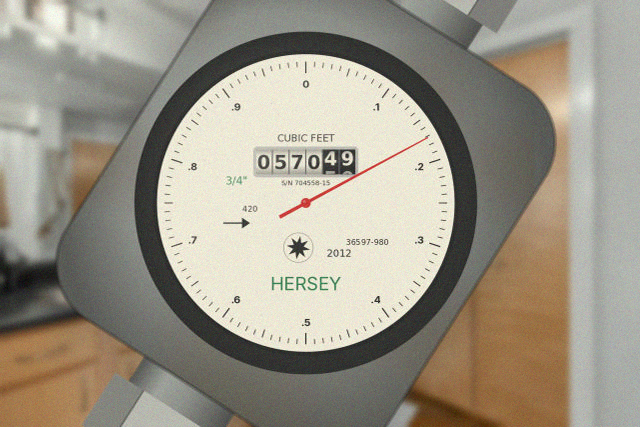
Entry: value=57049.17 unit=ft³
